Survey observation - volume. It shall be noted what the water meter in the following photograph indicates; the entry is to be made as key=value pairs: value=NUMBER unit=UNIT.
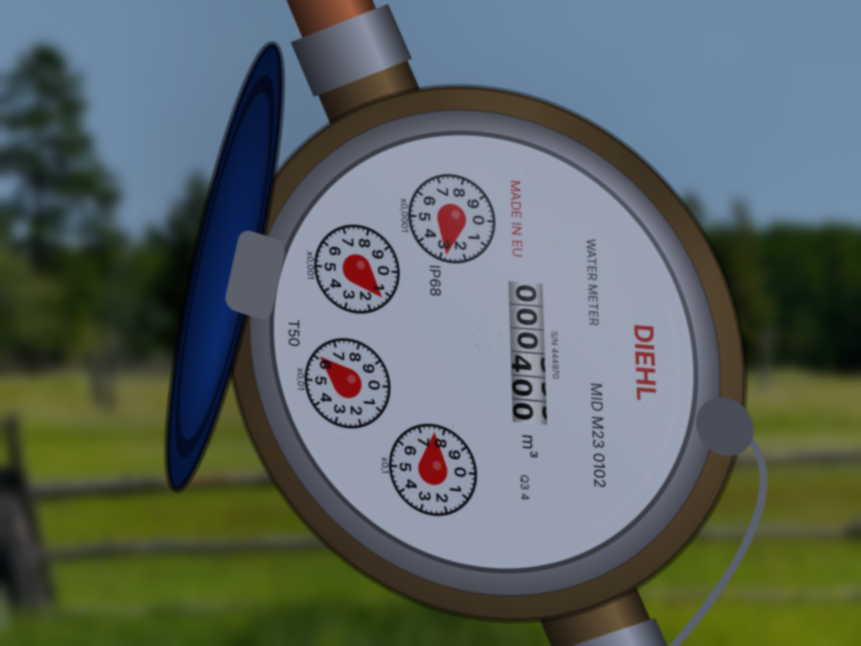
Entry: value=399.7612 unit=m³
